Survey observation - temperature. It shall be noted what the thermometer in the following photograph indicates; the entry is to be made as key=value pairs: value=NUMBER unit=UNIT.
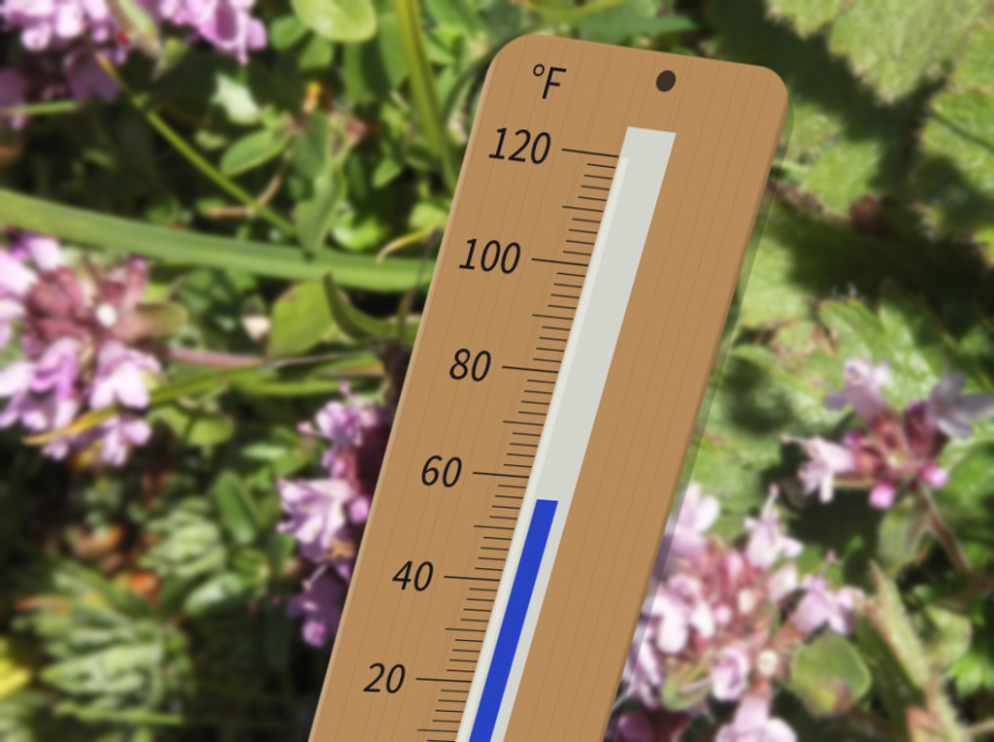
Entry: value=56 unit=°F
